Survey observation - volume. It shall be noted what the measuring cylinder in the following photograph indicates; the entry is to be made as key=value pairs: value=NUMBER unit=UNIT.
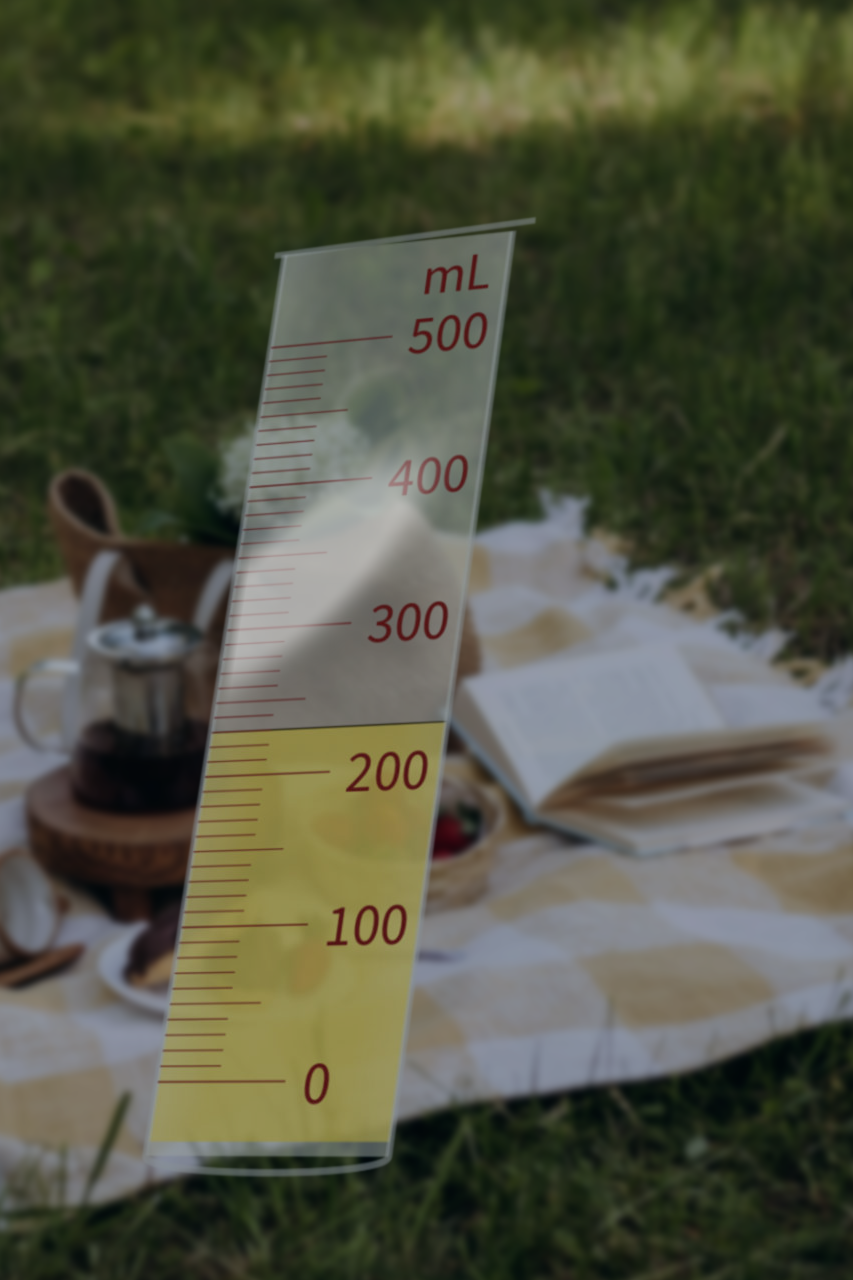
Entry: value=230 unit=mL
